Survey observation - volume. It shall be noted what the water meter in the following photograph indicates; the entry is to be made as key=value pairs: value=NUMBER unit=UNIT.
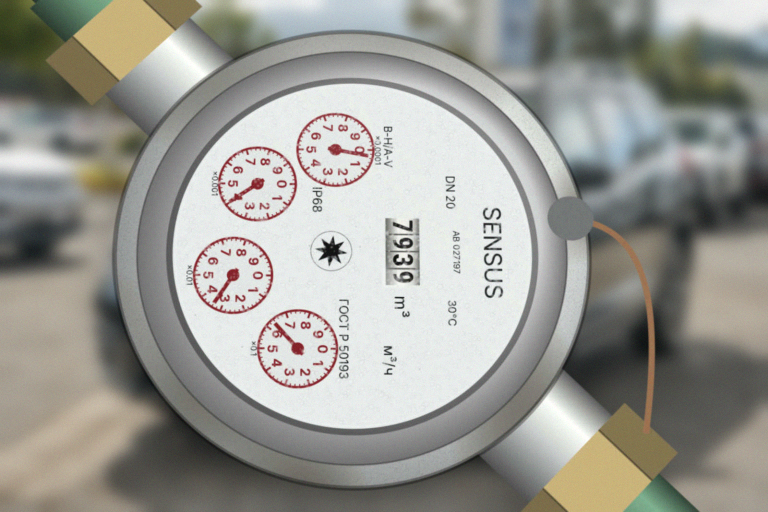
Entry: value=7939.6340 unit=m³
